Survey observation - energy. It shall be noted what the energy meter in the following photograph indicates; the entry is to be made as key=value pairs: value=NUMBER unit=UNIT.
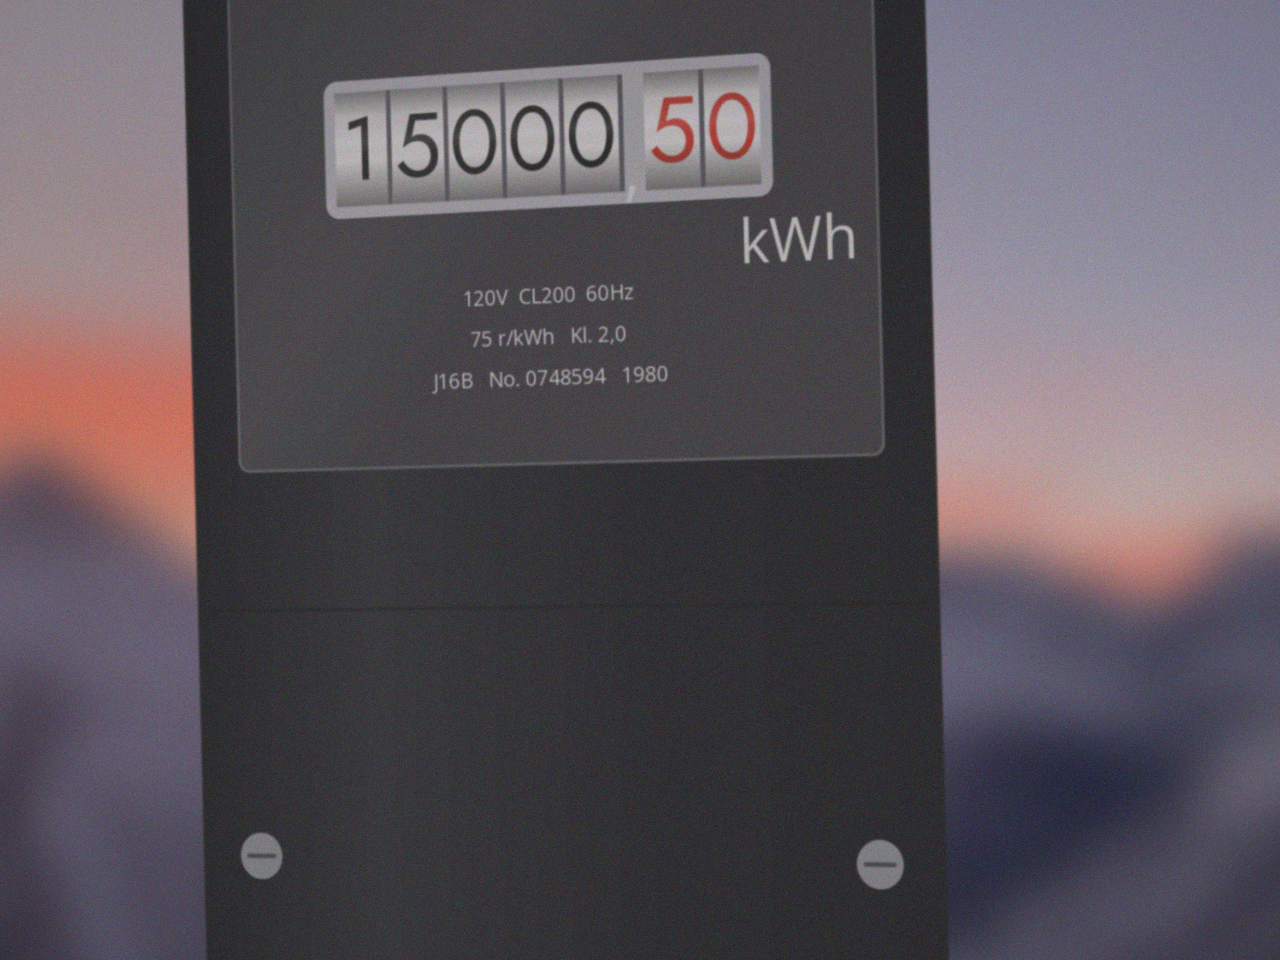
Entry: value=15000.50 unit=kWh
